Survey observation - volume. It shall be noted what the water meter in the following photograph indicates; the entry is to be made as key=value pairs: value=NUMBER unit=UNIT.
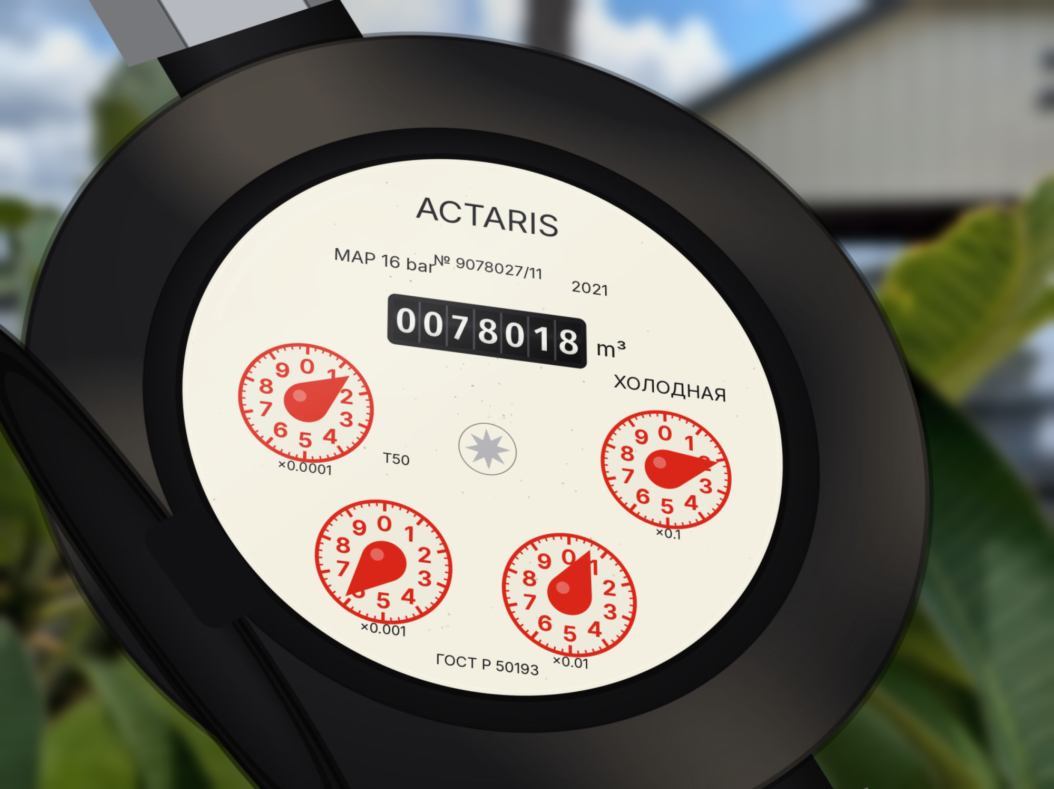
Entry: value=78018.2061 unit=m³
